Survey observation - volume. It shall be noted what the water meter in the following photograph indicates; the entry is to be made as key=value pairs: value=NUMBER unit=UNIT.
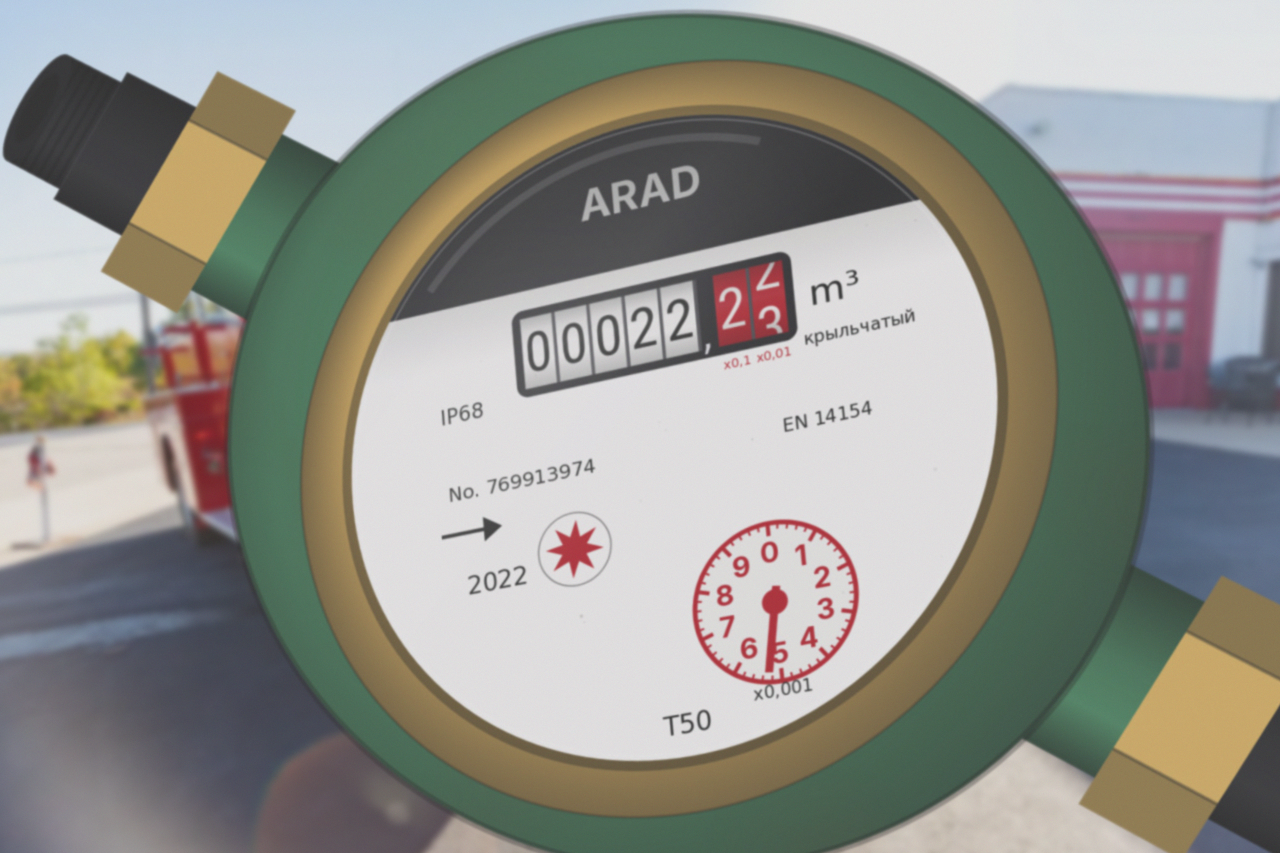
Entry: value=22.225 unit=m³
